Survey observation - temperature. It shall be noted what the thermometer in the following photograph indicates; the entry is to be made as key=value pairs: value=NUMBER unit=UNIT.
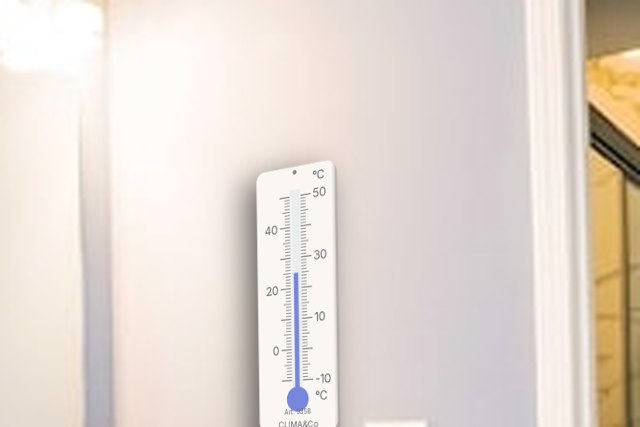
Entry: value=25 unit=°C
